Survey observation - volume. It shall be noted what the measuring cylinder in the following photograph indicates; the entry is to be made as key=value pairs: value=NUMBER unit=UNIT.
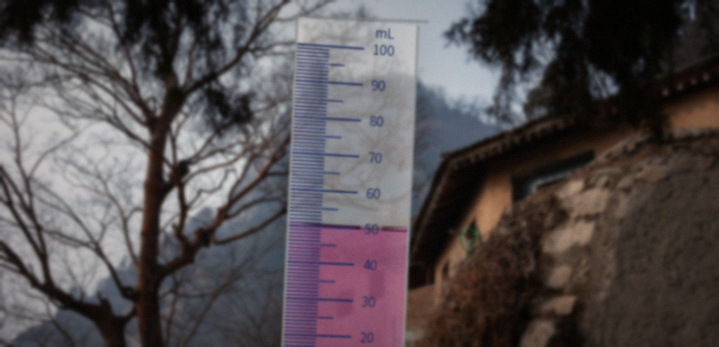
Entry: value=50 unit=mL
